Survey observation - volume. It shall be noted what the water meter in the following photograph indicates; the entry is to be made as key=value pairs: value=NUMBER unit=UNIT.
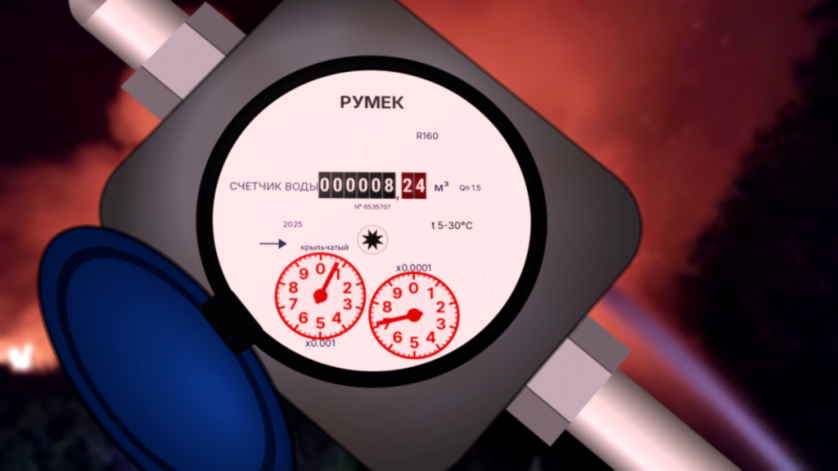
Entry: value=8.2407 unit=m³
